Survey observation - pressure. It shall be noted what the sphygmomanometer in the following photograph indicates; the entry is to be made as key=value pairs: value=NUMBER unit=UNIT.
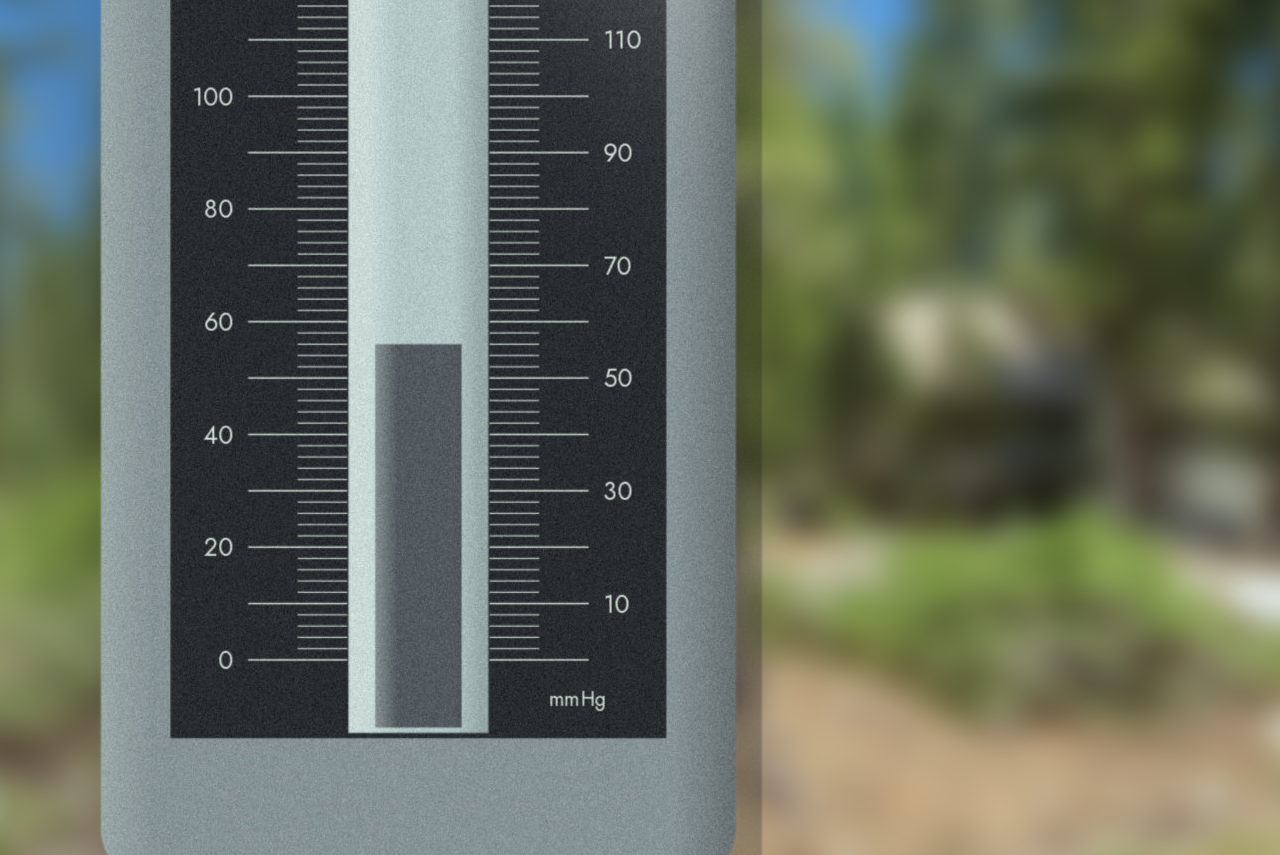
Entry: value=56 unit=mmHg
